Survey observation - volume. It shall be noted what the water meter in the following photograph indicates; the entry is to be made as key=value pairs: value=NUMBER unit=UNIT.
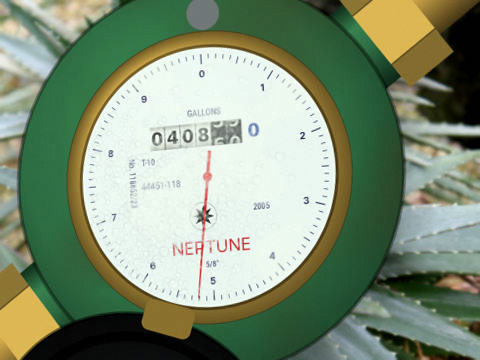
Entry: value=408595.2 unit=gal
